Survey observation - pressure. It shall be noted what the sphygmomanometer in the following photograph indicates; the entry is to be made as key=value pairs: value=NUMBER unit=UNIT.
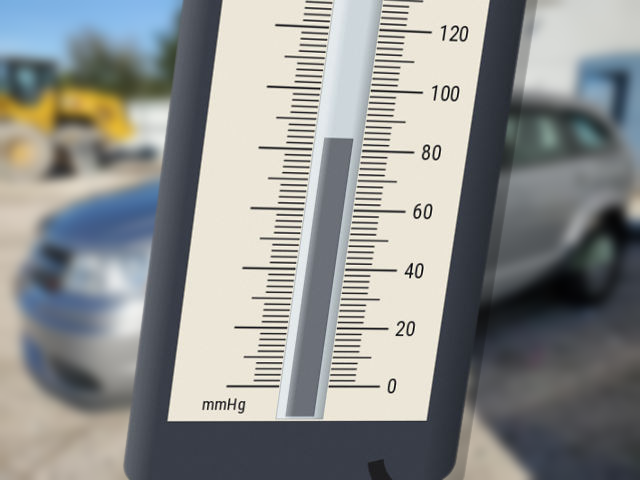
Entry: value=84 unit=mmHg
